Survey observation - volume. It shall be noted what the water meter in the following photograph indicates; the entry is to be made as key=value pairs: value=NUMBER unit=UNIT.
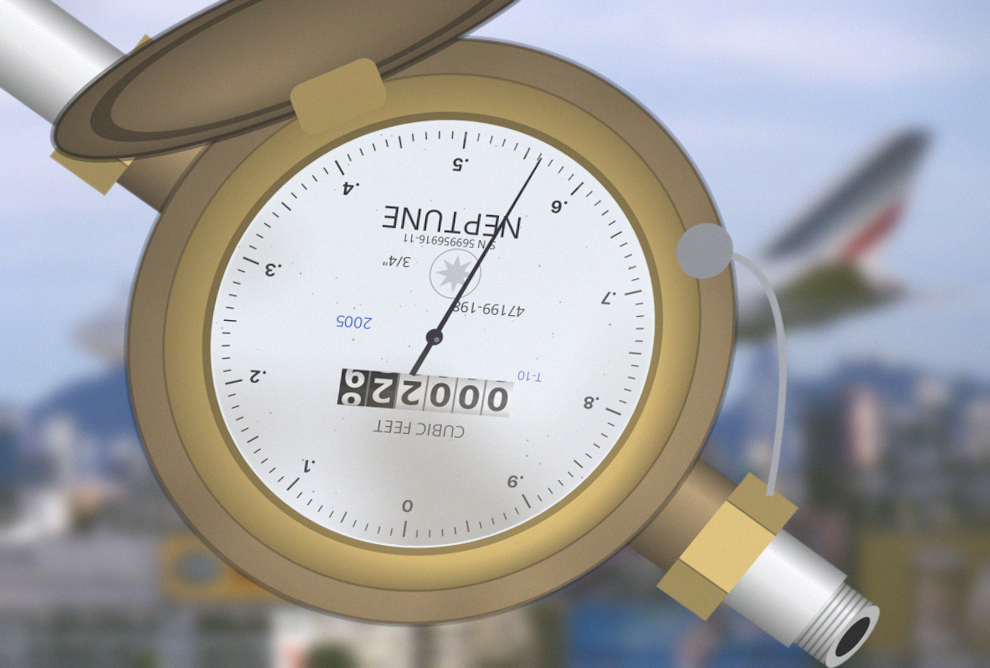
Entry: value=228.56 unit=ft³
